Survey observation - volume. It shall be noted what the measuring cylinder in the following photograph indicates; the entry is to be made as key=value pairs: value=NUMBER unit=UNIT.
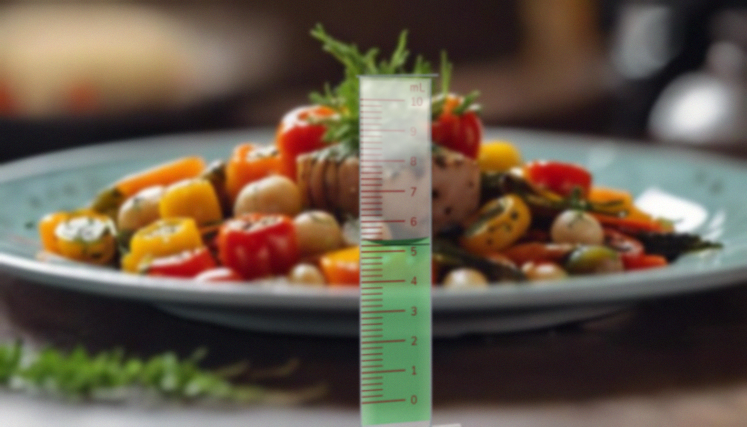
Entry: value=5.2 unit=mL
